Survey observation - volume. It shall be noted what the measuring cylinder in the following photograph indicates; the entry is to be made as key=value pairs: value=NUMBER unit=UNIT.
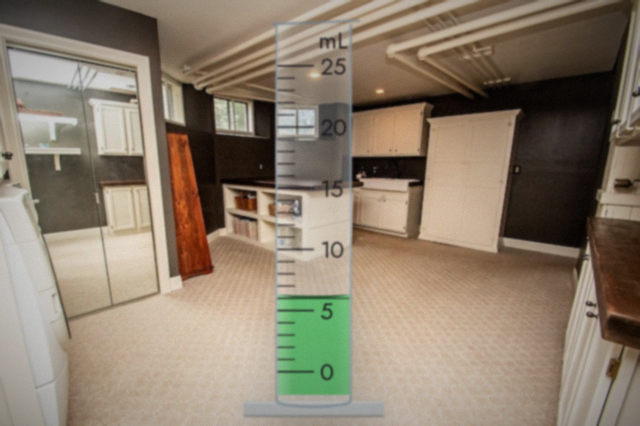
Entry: value=6 unit=mL
